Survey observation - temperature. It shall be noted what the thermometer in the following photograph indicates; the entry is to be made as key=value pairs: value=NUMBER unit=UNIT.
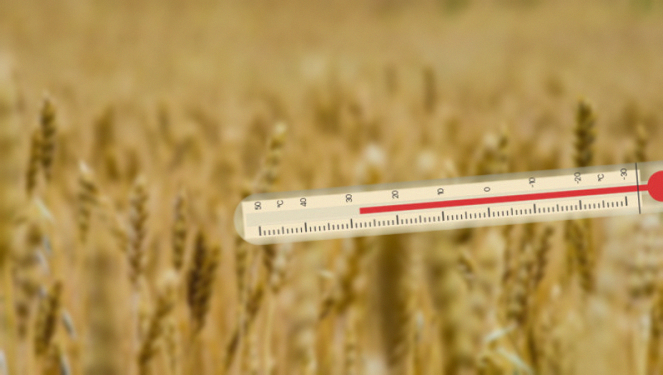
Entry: value=28 unit=°C
